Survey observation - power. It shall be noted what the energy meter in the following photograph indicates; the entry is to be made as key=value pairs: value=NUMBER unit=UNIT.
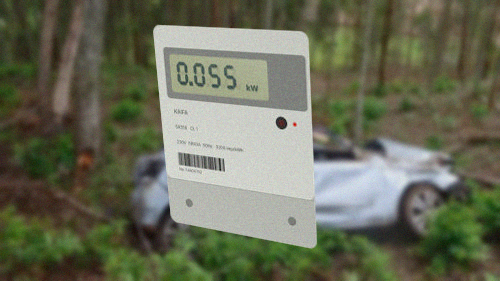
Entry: value=0.055 unit=kW
